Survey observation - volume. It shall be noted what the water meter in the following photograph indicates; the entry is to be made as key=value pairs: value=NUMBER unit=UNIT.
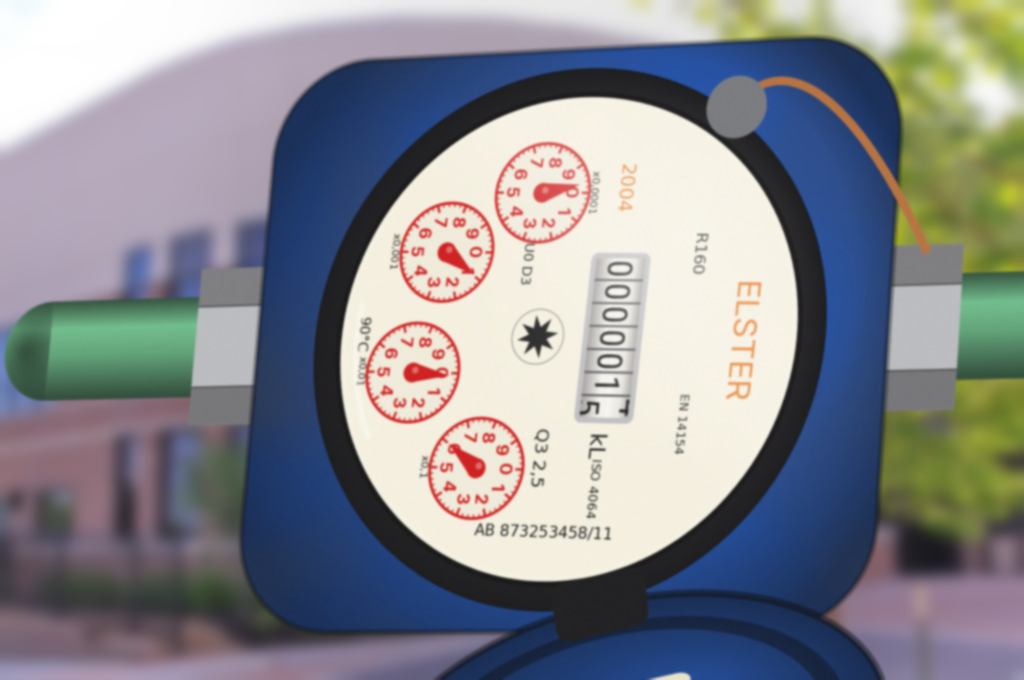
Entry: value=14.6009 unit=kL
